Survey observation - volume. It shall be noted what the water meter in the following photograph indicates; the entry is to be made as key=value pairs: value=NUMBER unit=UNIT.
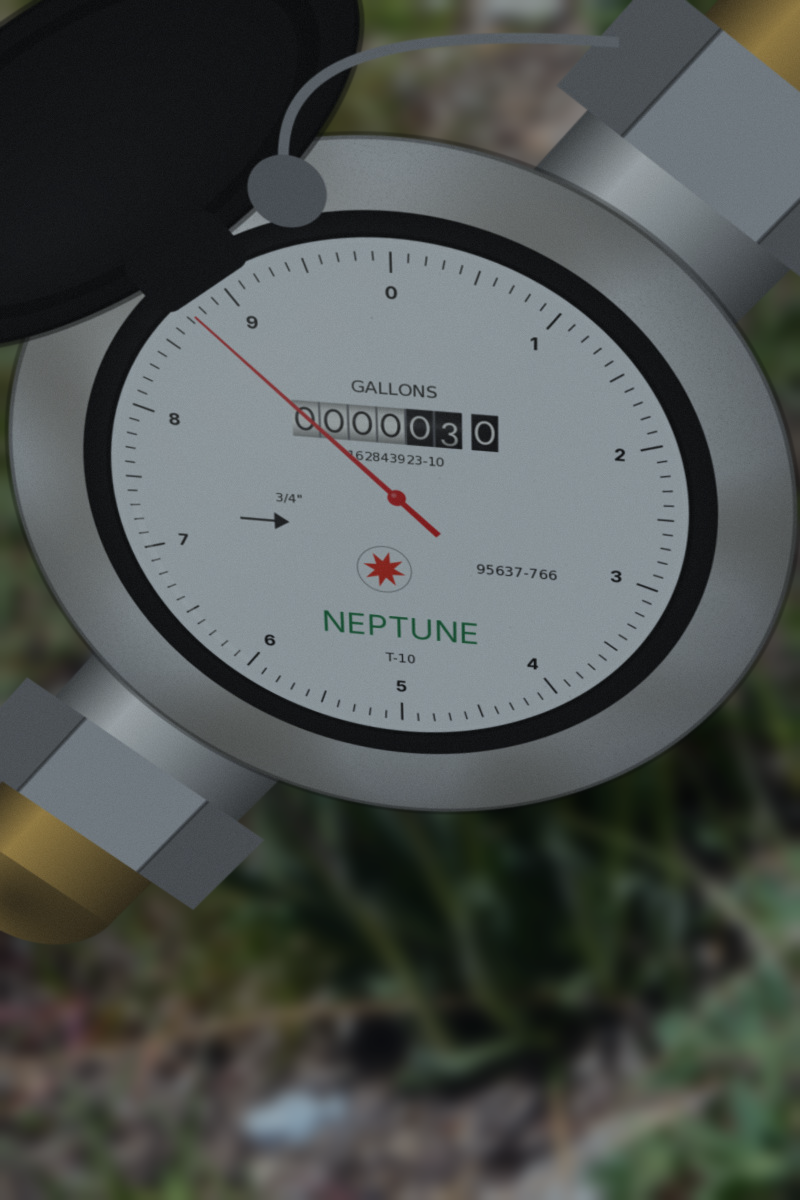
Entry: value=28.7 unit=gal
